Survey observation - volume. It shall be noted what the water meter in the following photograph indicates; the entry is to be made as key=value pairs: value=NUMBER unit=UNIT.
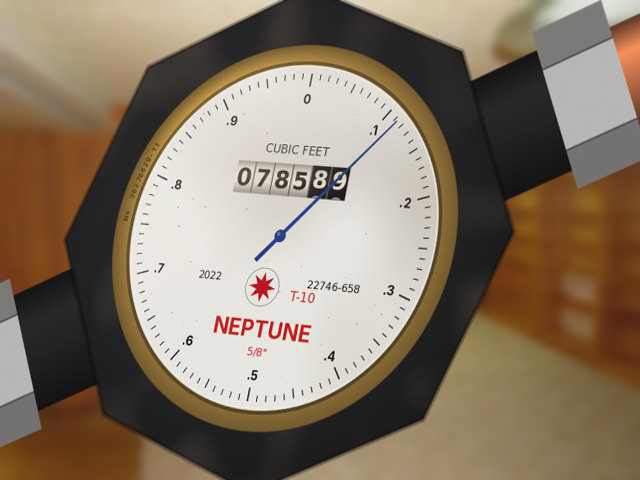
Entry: value=78589.11 unit=ft³
